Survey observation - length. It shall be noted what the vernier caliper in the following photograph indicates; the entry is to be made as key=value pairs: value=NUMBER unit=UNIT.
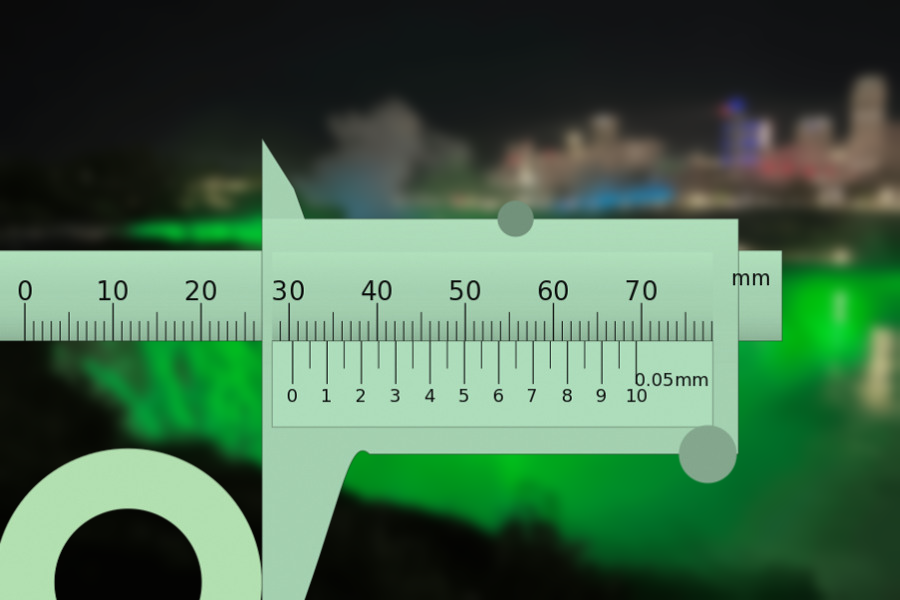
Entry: value=30.4 unit=mm
